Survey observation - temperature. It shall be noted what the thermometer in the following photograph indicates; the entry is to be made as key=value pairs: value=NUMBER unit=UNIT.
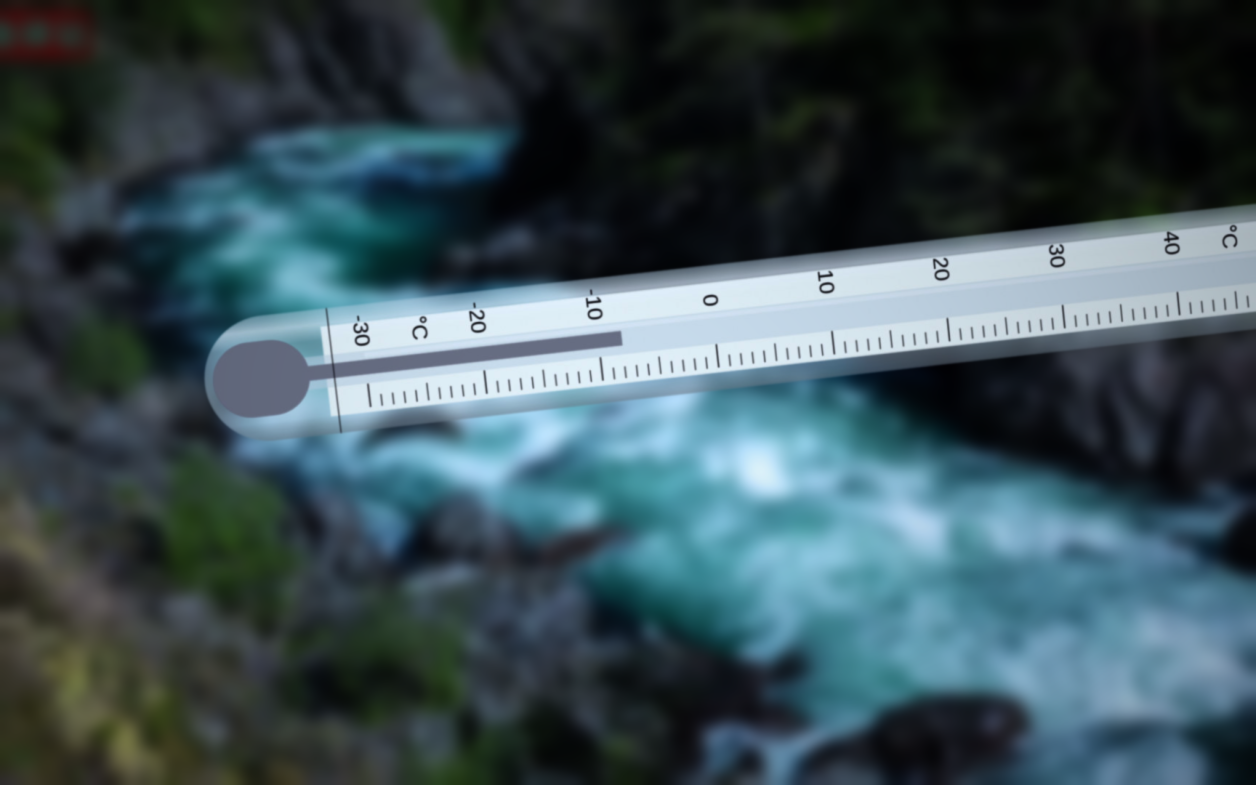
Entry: value=-8 unit=°C
